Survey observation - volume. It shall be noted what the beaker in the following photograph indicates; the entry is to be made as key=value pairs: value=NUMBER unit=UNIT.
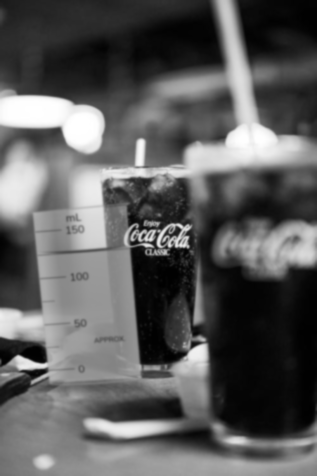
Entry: value=125 unit=mL
